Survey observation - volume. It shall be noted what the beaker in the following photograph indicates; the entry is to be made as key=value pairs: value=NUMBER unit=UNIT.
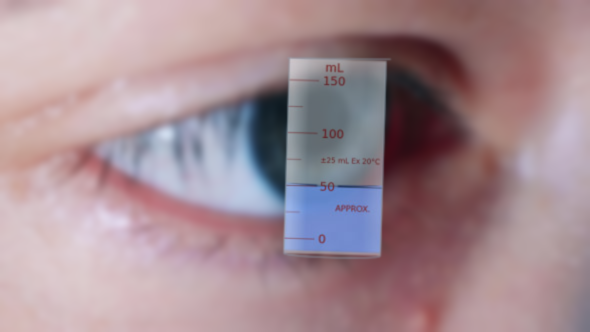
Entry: value=50 unit=mL
